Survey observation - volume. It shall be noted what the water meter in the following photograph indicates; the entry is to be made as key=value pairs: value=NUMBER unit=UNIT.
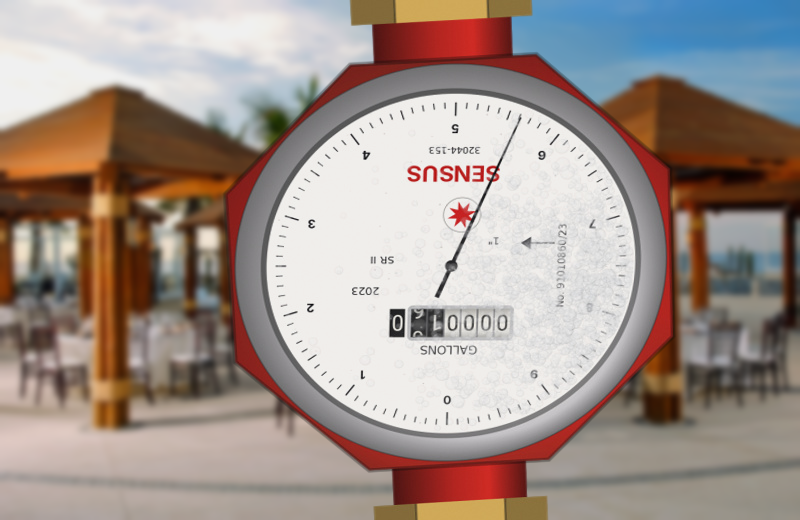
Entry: value=155.6 unit=gal
